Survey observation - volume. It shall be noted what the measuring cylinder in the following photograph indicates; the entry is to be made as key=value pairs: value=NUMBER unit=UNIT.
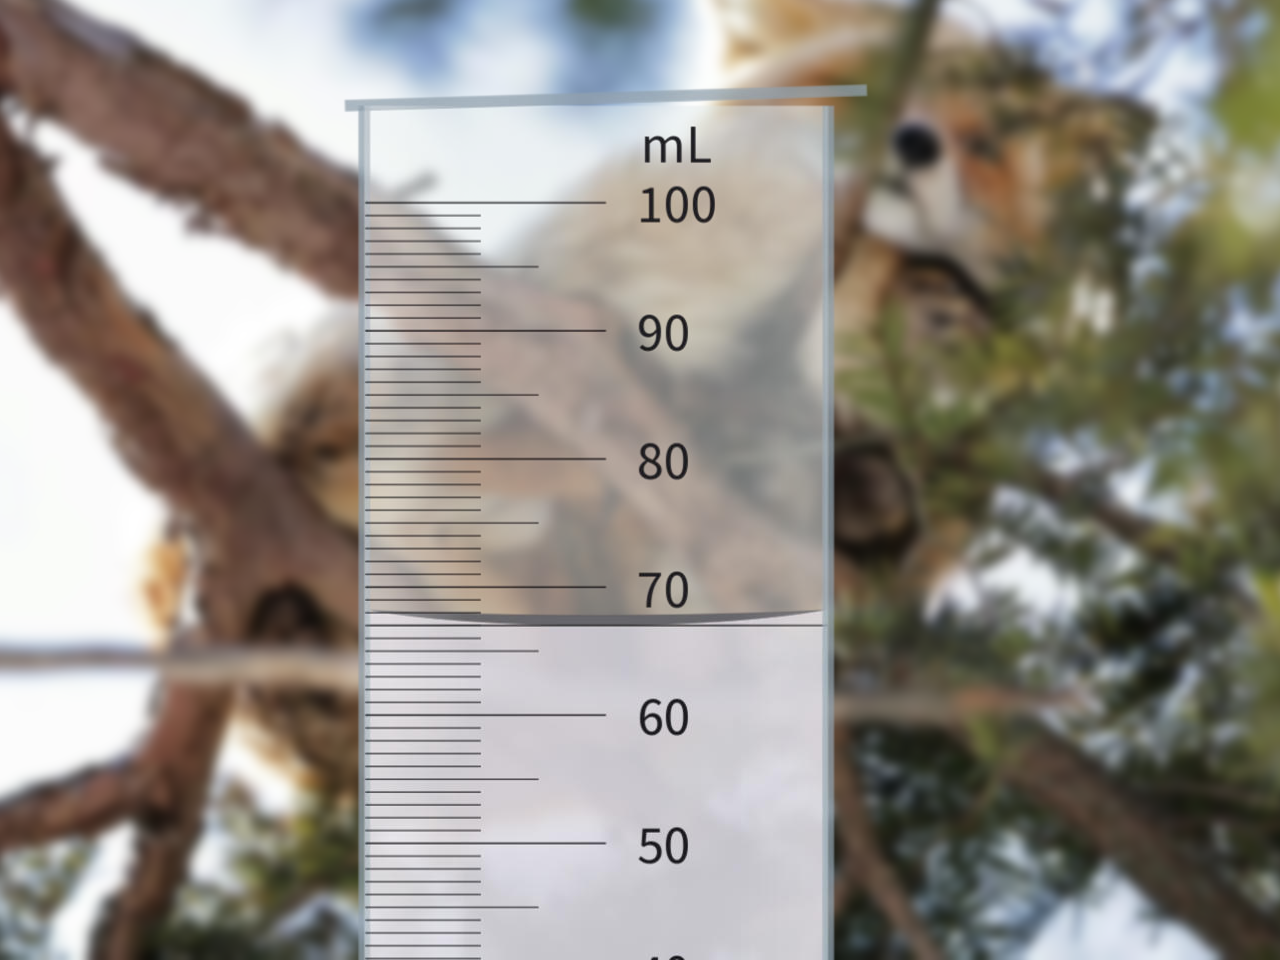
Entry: value=67 unit=mL
